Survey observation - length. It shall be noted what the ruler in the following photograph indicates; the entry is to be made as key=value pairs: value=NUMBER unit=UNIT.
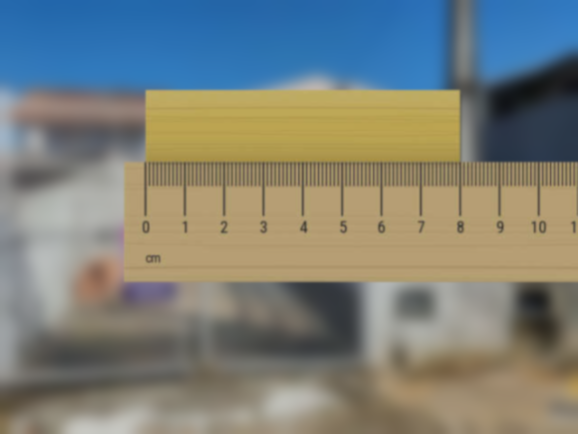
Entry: value=8 unit=cm
